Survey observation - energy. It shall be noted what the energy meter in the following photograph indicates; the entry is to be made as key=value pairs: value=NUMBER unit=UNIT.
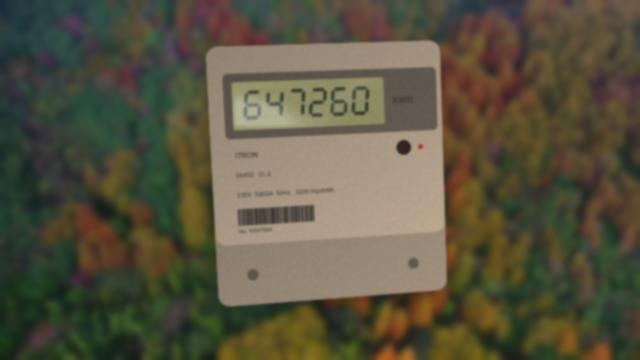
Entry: value=647260 unit=kWh
